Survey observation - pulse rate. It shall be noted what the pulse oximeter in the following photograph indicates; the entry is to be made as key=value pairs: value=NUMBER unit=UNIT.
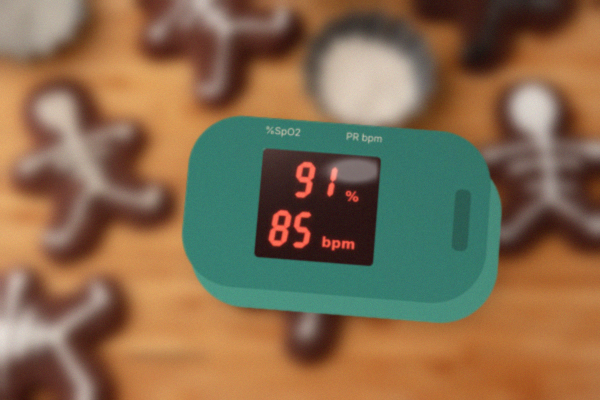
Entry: value=85 unit=bpm
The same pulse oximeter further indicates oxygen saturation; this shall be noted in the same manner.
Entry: value=91 unit=%
